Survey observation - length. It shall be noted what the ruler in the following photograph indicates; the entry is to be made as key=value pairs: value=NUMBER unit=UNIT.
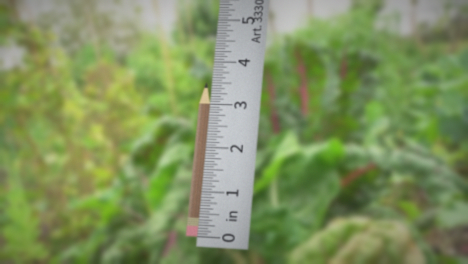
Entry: value=3.5 unit=in
